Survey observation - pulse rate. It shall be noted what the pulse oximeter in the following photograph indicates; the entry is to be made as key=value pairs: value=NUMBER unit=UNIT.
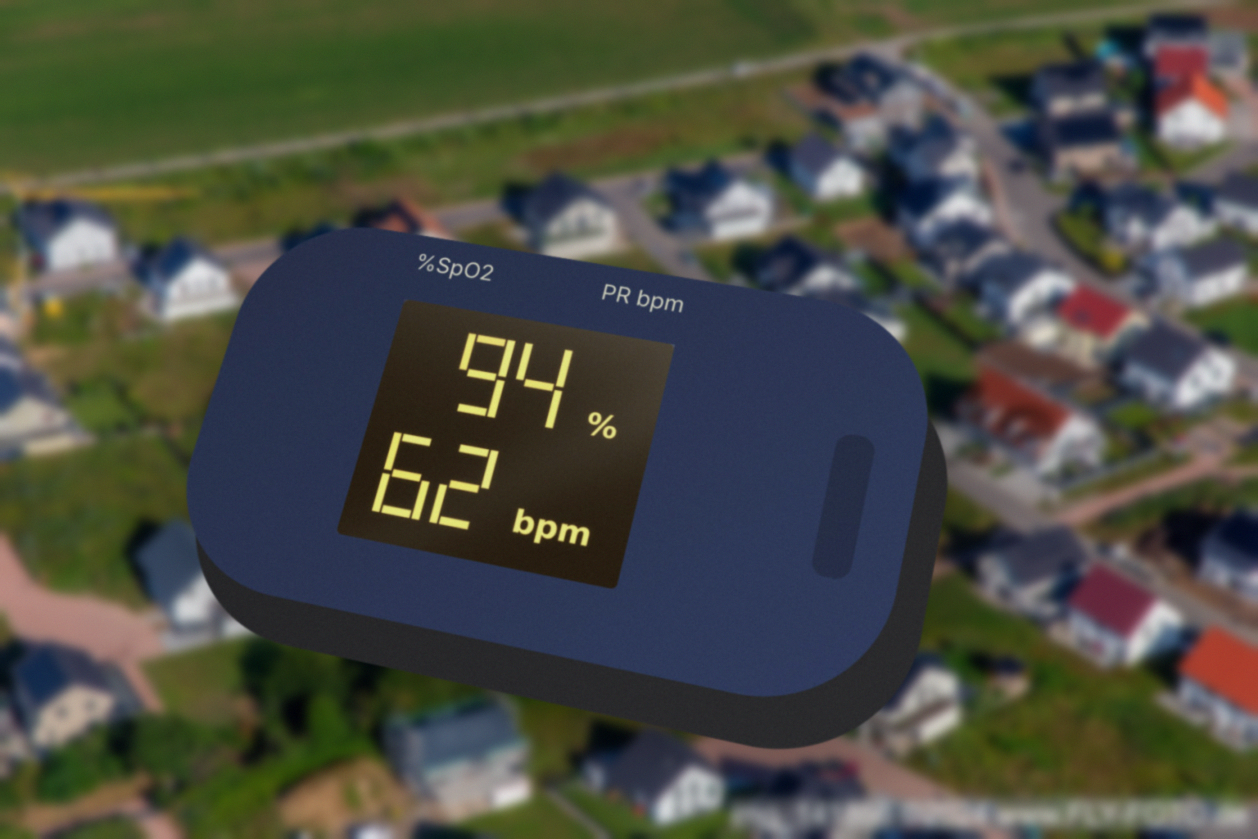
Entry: value=62 unit=bpm
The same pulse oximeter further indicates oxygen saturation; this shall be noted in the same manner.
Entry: value=94 unit=%
